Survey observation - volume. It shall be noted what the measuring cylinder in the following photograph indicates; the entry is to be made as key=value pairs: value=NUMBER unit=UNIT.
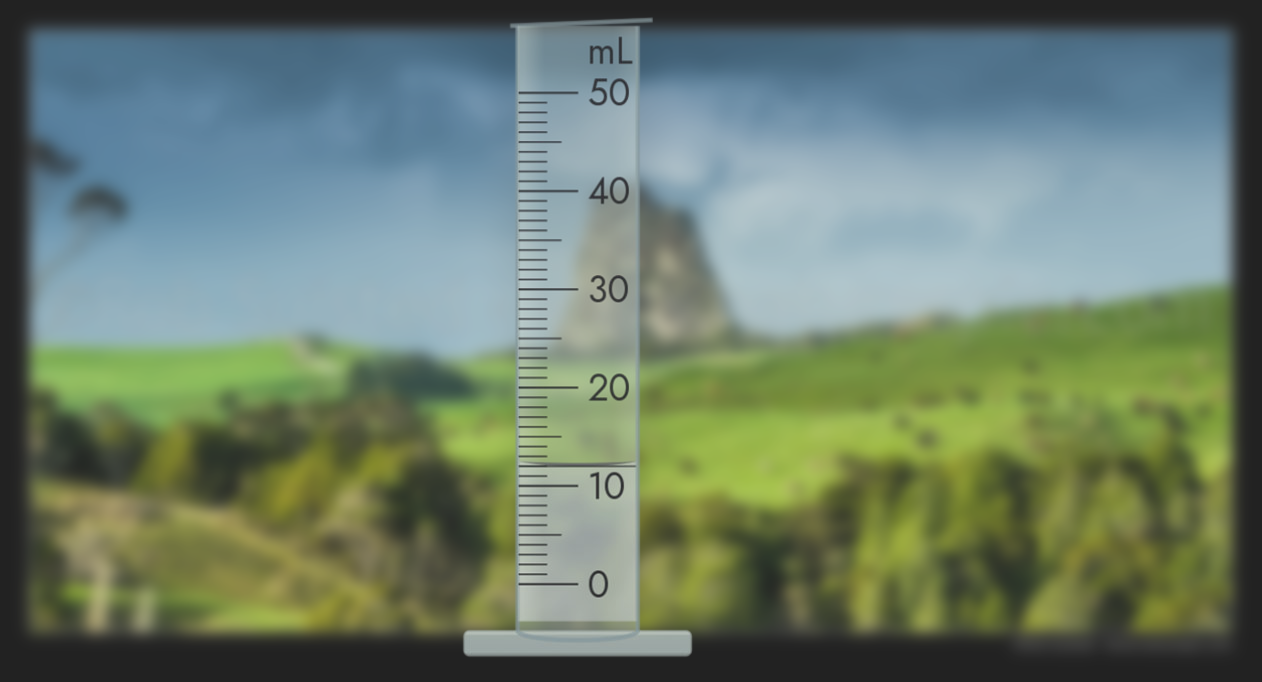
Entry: value=12 unit=mL
